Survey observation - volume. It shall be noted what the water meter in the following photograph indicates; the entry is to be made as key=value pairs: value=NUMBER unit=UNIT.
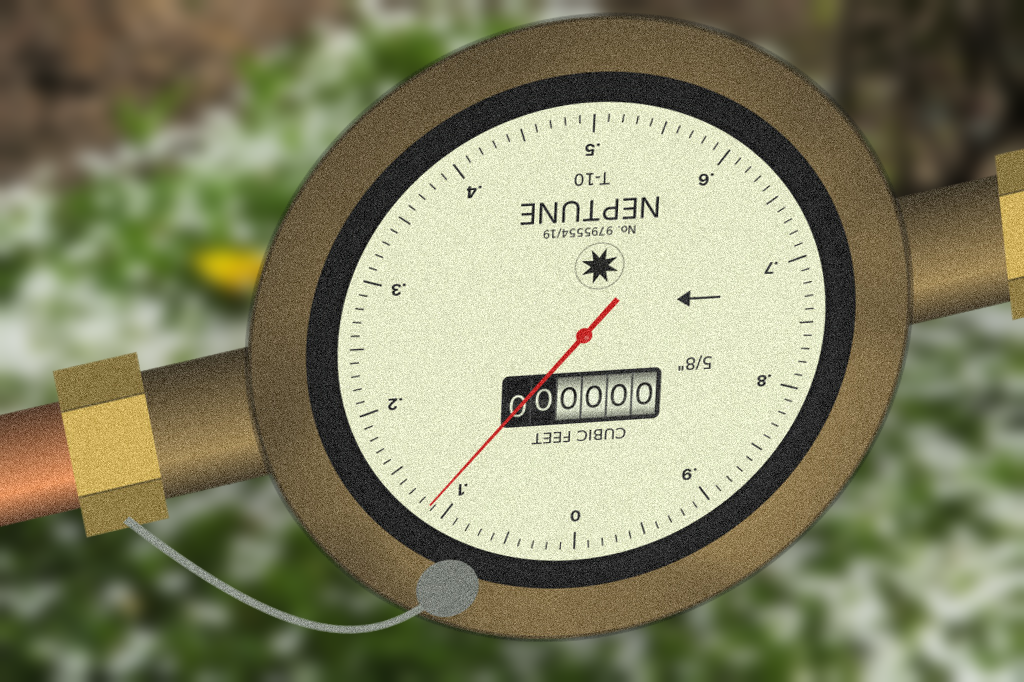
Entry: value=0.11 unit=ft³
